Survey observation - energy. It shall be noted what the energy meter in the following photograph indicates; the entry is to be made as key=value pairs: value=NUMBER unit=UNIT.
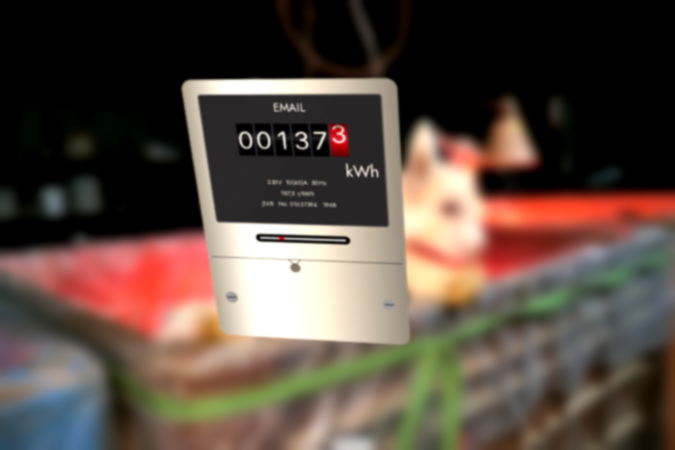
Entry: value=137.3 unit=kWh
